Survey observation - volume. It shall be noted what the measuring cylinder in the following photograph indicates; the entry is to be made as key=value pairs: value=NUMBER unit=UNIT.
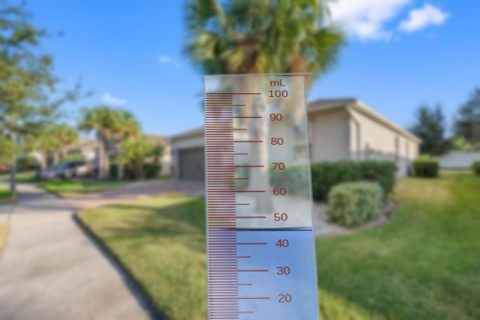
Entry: value=45 unit=mL
